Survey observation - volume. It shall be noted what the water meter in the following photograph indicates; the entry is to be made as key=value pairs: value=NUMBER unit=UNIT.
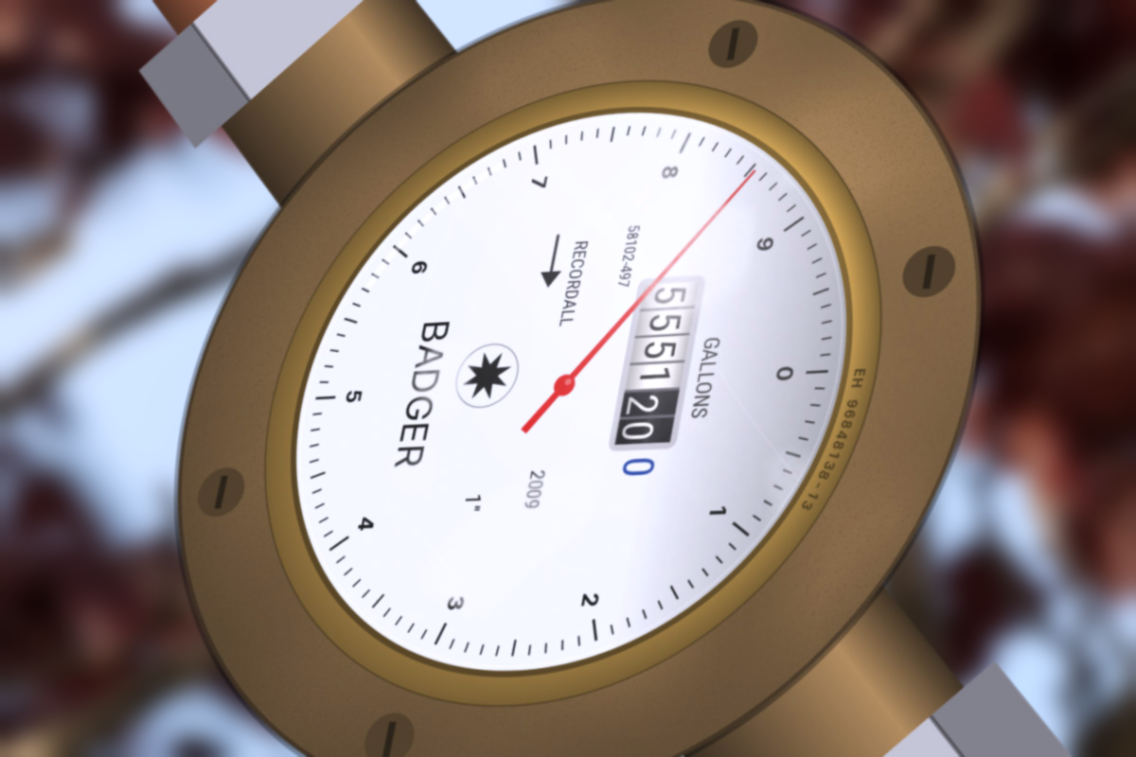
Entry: value=5551198.5 unit=gal
